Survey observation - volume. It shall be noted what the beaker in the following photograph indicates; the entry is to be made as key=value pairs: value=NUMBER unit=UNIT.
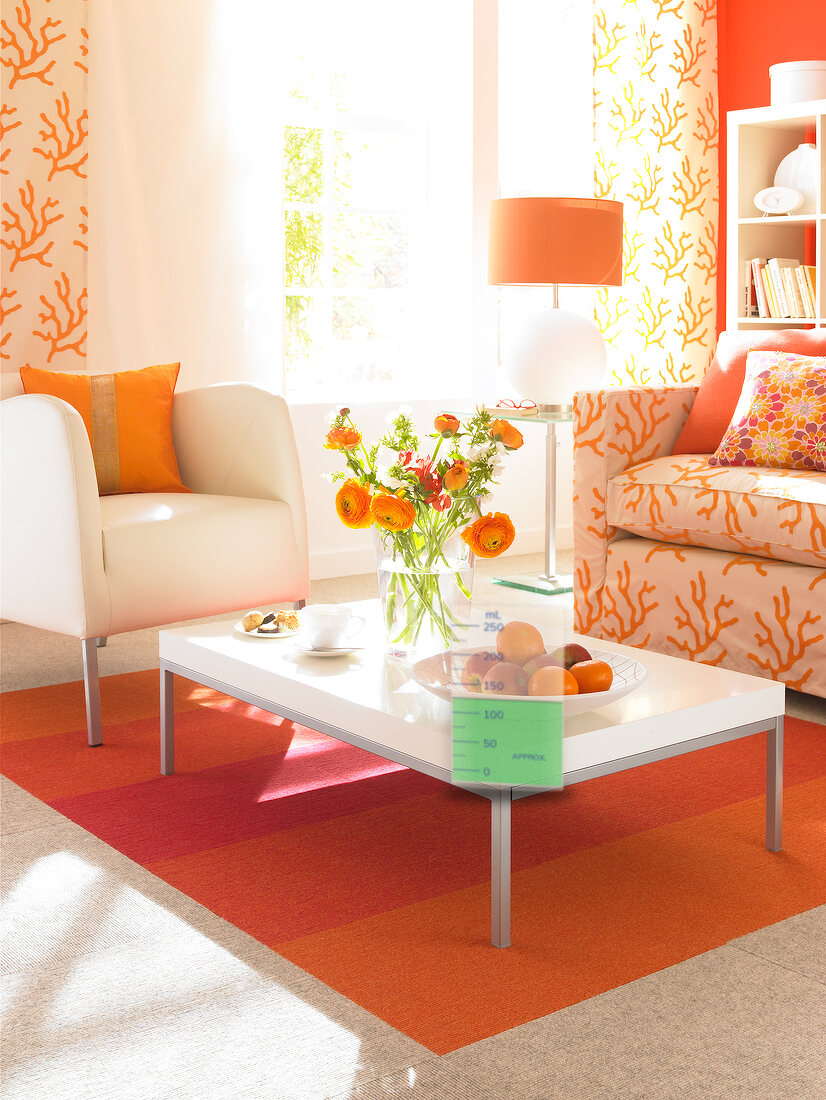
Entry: value=125 unit=mL
